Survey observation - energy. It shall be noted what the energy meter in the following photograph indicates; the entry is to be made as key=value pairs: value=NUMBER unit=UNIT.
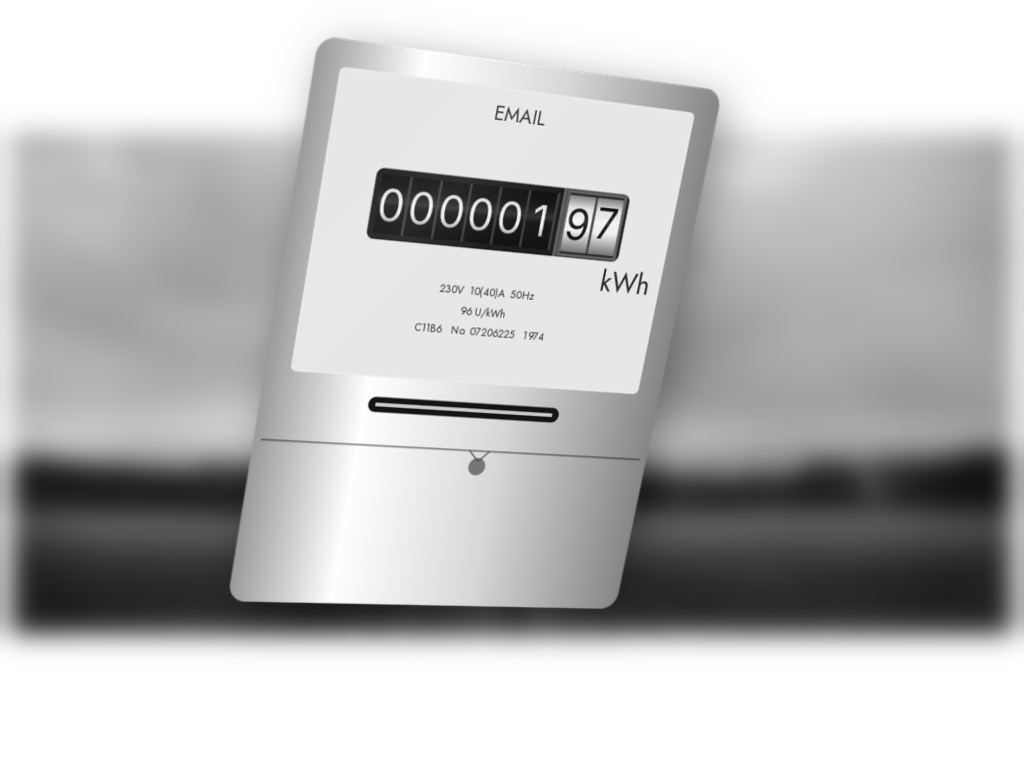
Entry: value=1.97 unit=kWh
